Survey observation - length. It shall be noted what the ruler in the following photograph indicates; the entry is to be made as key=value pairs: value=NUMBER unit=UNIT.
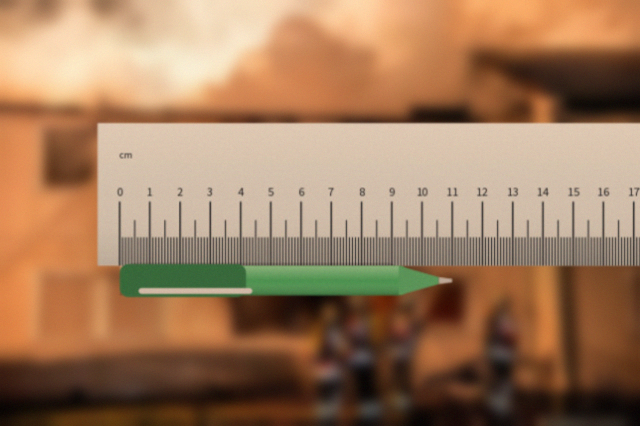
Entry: value=11 unit=cm
